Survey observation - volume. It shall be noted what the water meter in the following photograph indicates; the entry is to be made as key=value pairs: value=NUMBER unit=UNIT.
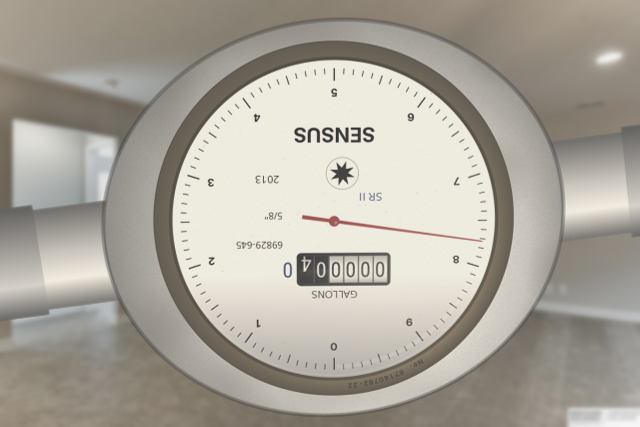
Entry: value=37.7 unit=gal
